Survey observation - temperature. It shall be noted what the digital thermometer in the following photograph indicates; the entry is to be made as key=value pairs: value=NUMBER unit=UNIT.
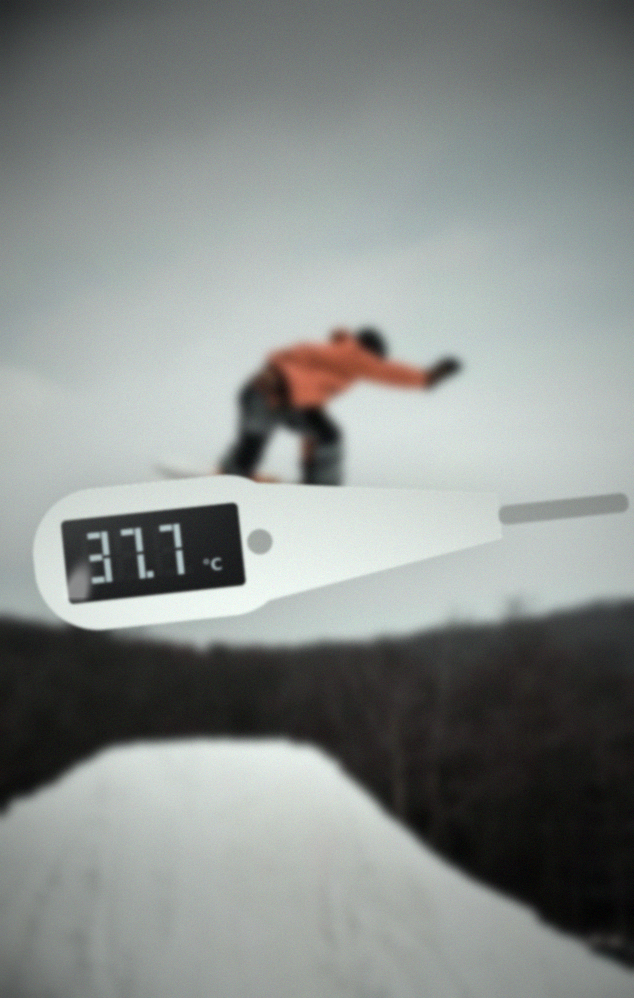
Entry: value=37.7 unit=°C
